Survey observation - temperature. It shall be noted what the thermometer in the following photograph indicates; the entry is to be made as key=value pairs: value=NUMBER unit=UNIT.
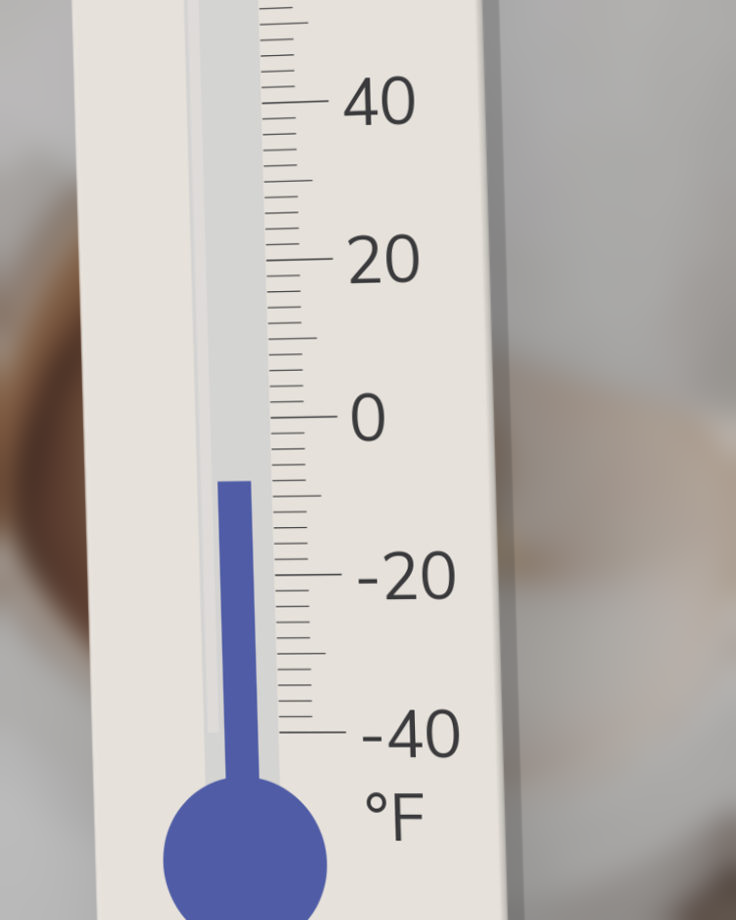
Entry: value=-8 unit=°F
